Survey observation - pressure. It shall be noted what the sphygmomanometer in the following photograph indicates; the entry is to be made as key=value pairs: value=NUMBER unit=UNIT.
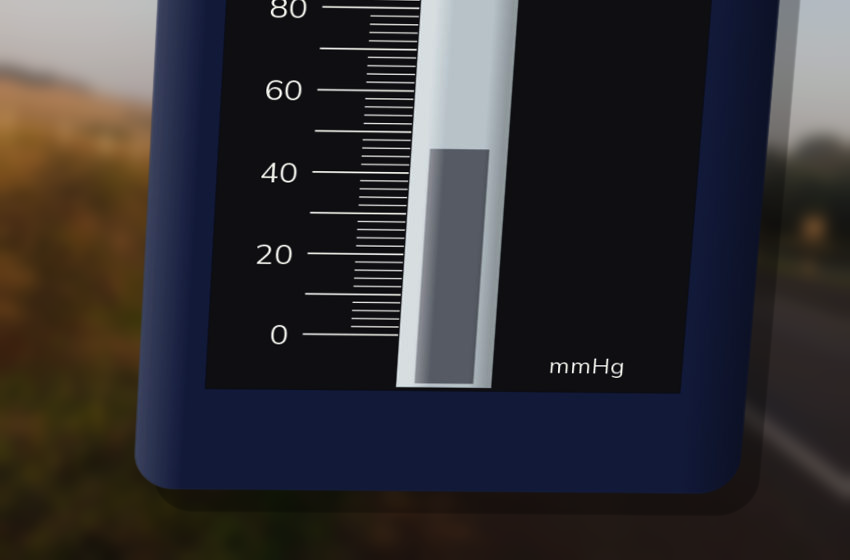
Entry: value=46 unit=mmHg
